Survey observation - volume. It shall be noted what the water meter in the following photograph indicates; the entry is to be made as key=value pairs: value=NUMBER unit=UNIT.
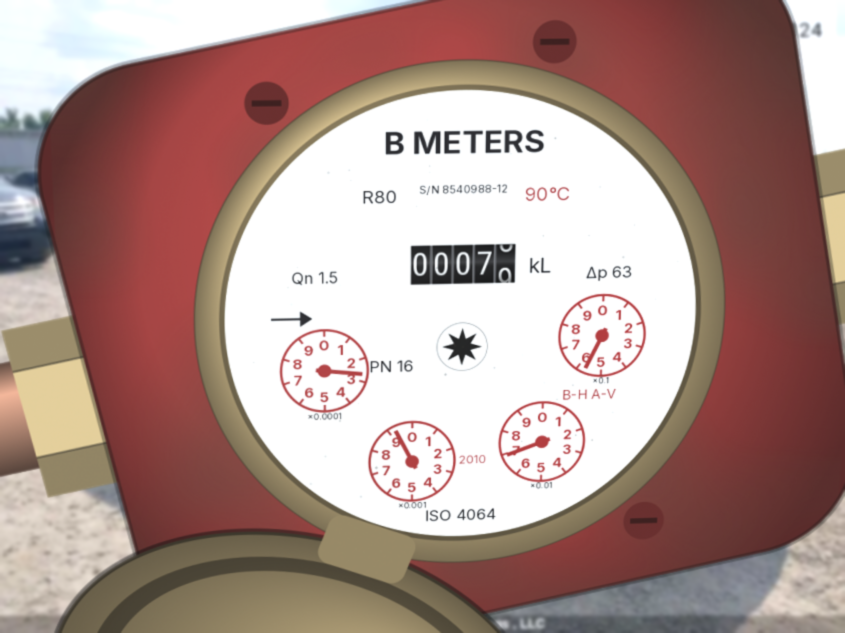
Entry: value=78.5692 unit=kL
